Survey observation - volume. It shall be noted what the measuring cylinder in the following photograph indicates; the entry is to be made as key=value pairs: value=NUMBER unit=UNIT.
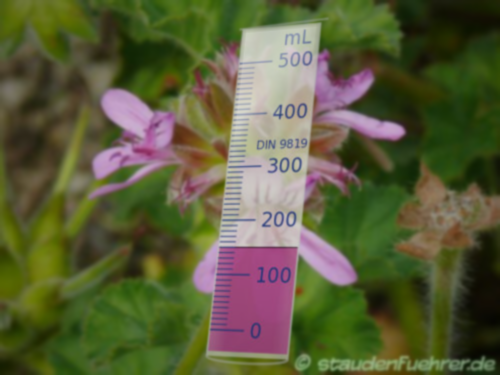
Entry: value=150 unit=mL
